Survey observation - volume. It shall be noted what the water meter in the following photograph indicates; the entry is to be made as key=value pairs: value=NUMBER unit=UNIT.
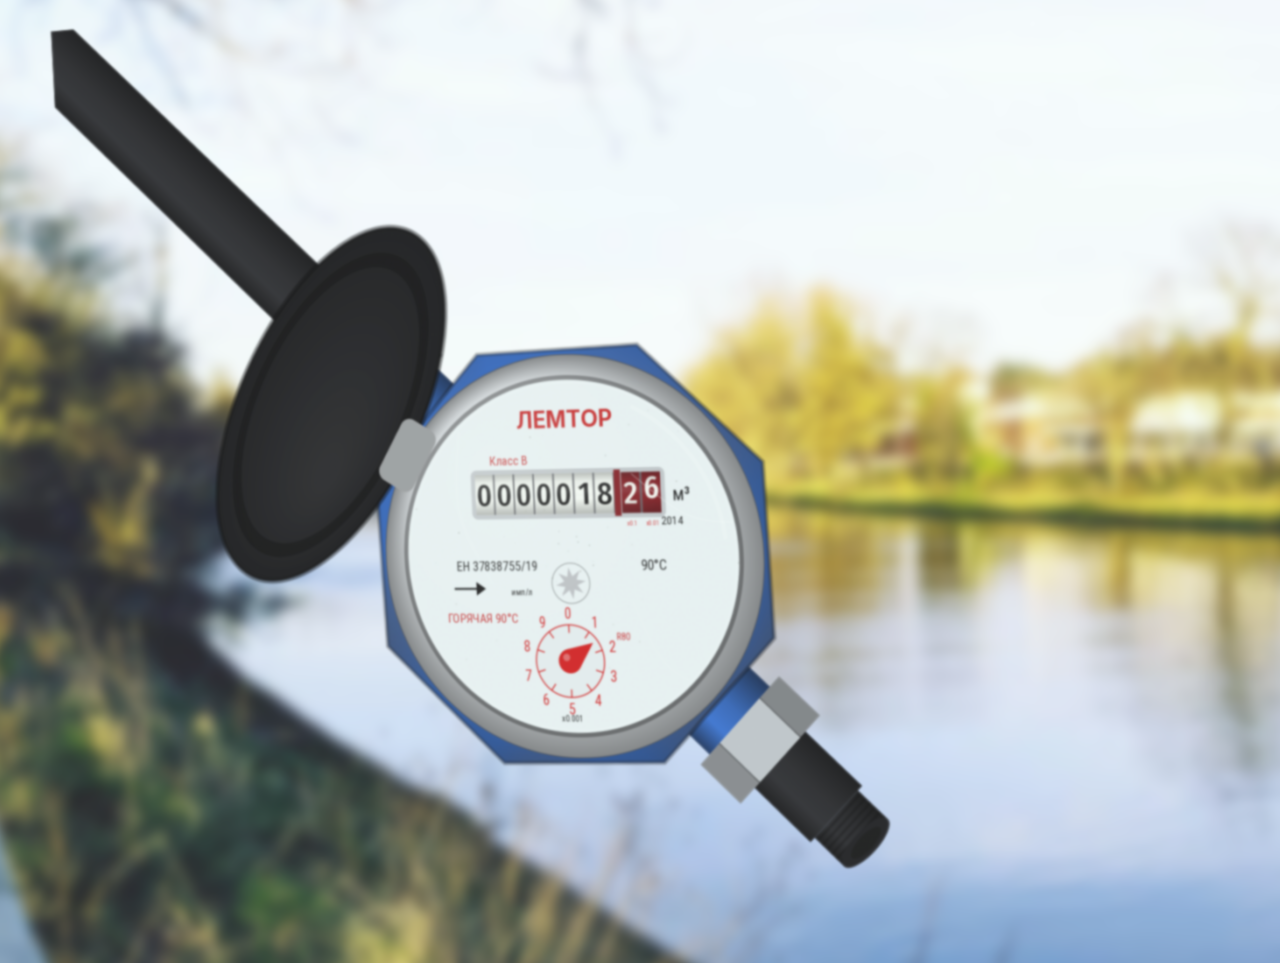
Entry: value=18.261 unit=m³
